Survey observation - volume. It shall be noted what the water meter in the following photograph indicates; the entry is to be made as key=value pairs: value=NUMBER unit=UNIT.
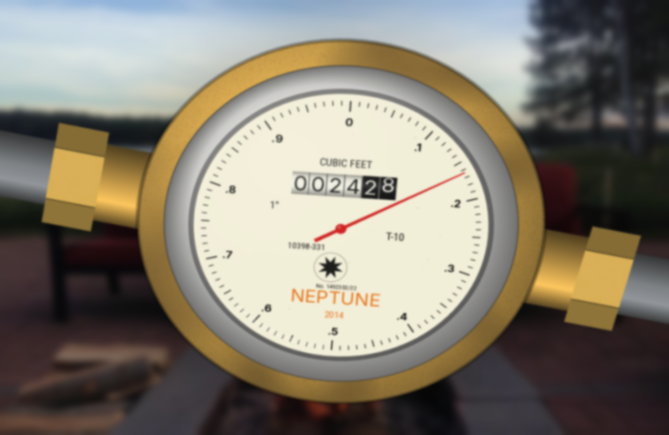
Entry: value=2428.16 unit=ft³
